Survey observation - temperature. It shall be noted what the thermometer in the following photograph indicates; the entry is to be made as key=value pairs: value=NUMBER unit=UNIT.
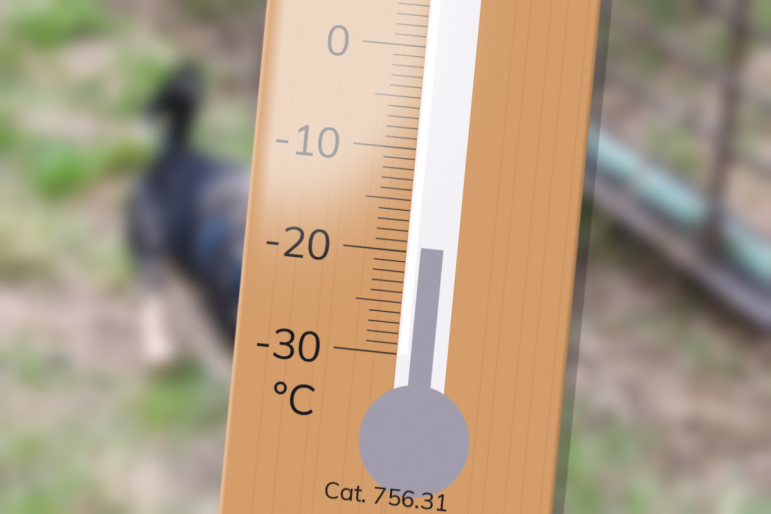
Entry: value=-19.5 unit=°C
